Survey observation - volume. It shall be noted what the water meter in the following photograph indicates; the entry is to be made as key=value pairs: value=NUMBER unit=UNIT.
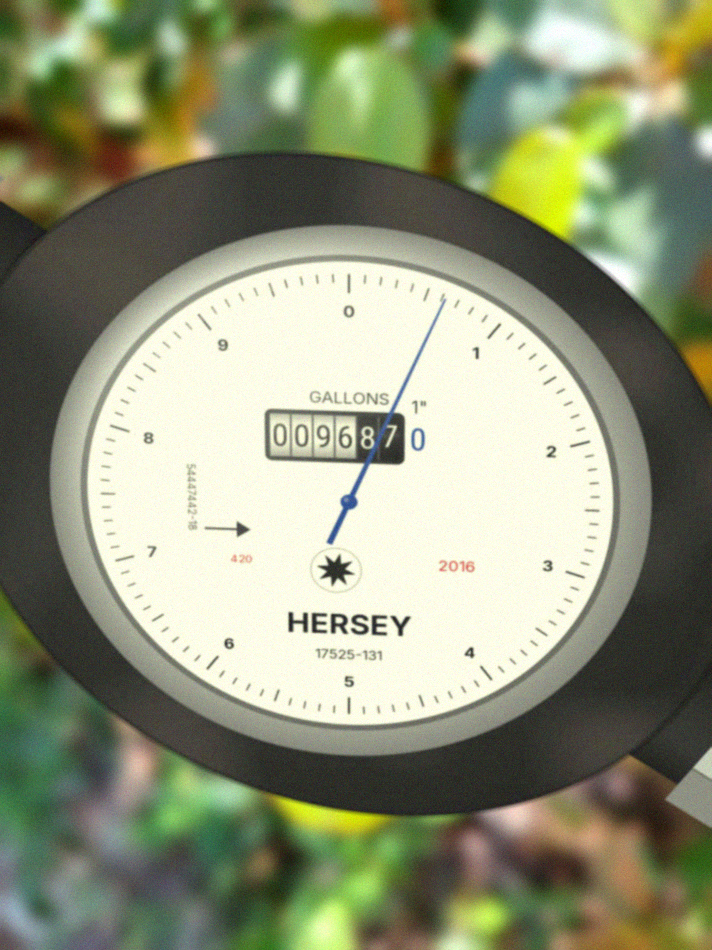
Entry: value=96870.6 unit=gal
